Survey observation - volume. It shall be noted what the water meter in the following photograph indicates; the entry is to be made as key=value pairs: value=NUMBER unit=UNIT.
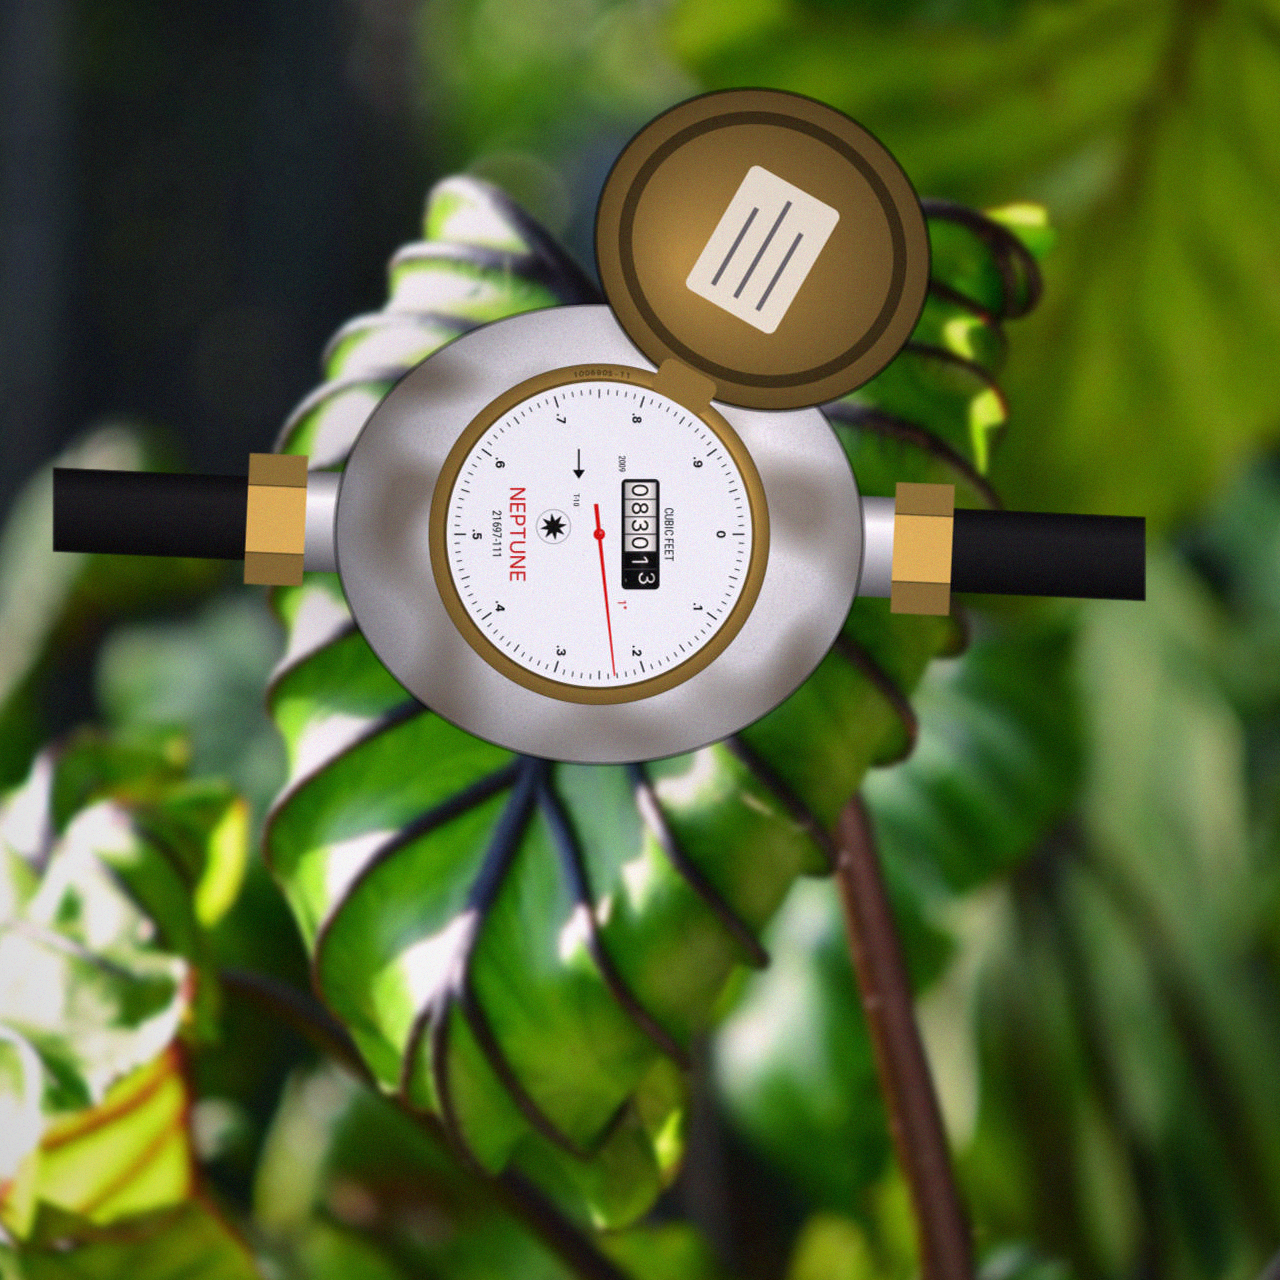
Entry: value=83013.23 unit=ft³
